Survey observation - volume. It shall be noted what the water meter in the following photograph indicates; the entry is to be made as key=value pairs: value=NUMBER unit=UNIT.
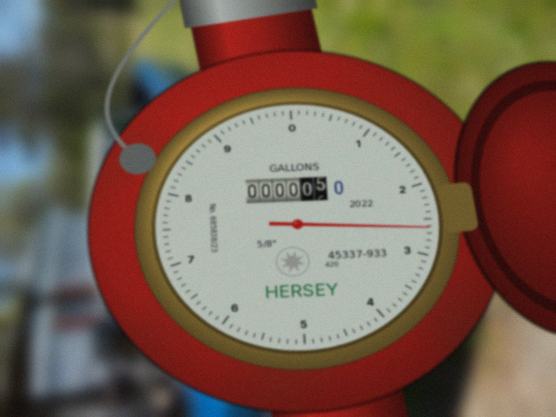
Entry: value=52.6 unit=gal
